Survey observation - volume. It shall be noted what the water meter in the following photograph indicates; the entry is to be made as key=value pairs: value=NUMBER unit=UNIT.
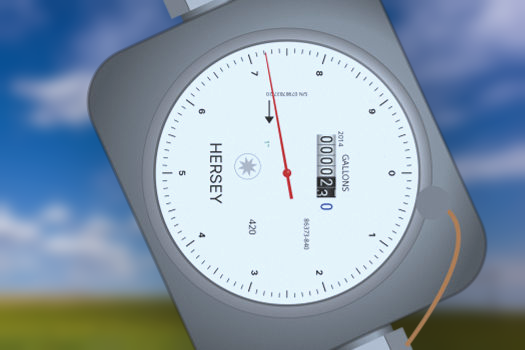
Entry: value=227.2 unit=gal
